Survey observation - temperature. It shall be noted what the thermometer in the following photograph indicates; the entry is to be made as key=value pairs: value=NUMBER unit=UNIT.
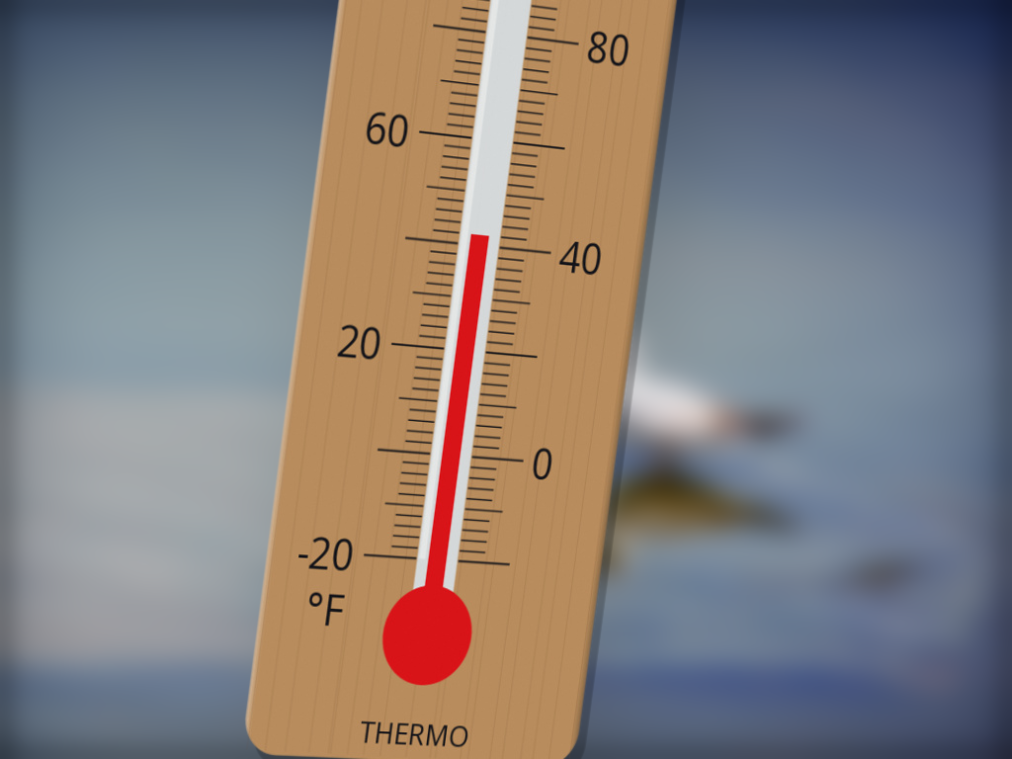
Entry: value=42 unit=°F
